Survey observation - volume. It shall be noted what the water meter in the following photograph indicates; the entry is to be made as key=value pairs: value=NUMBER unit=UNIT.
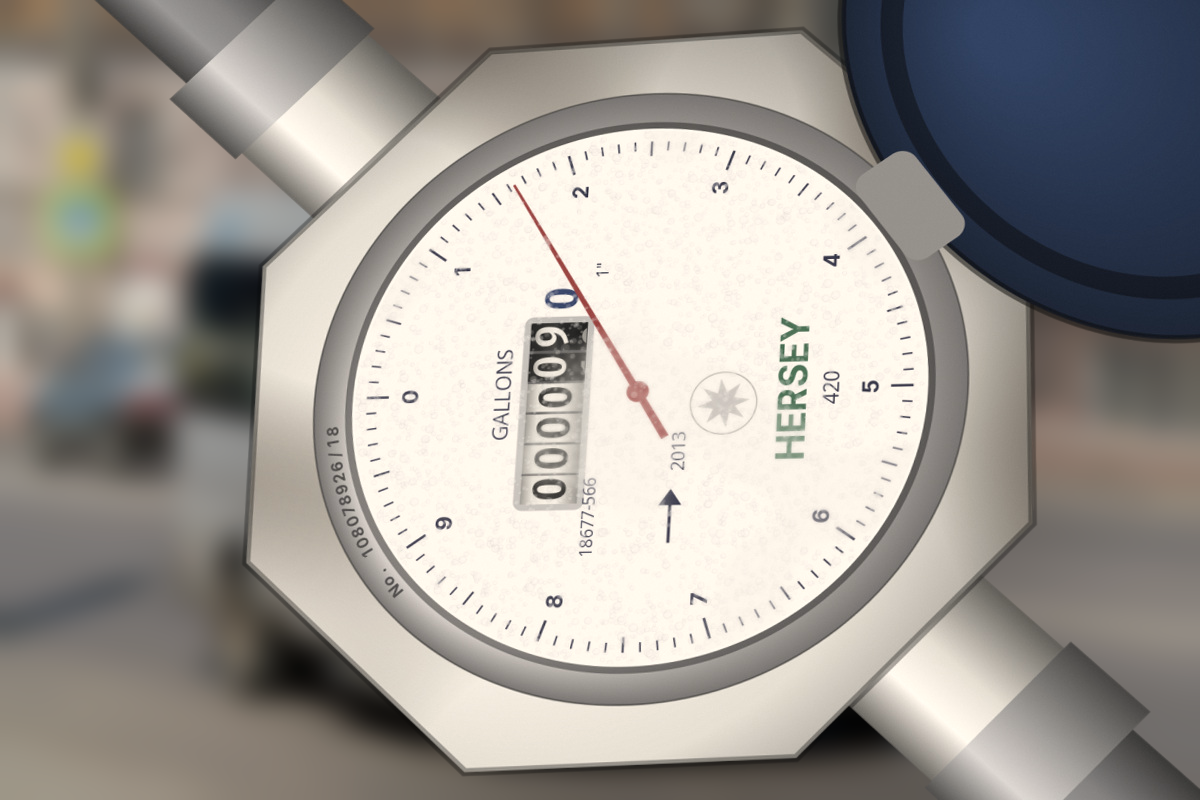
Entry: value=91.6 unit=gal
